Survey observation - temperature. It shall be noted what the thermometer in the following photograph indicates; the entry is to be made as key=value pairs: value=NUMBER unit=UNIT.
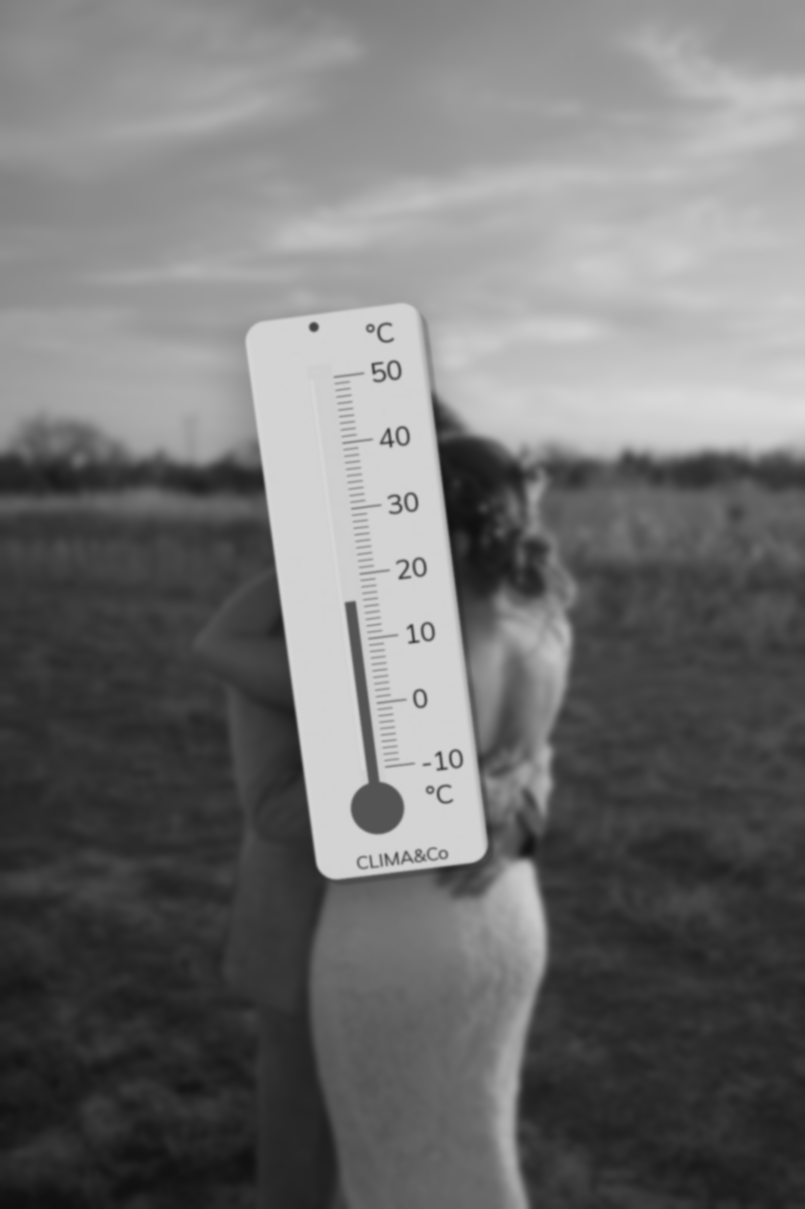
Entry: value=16 unit=°C
